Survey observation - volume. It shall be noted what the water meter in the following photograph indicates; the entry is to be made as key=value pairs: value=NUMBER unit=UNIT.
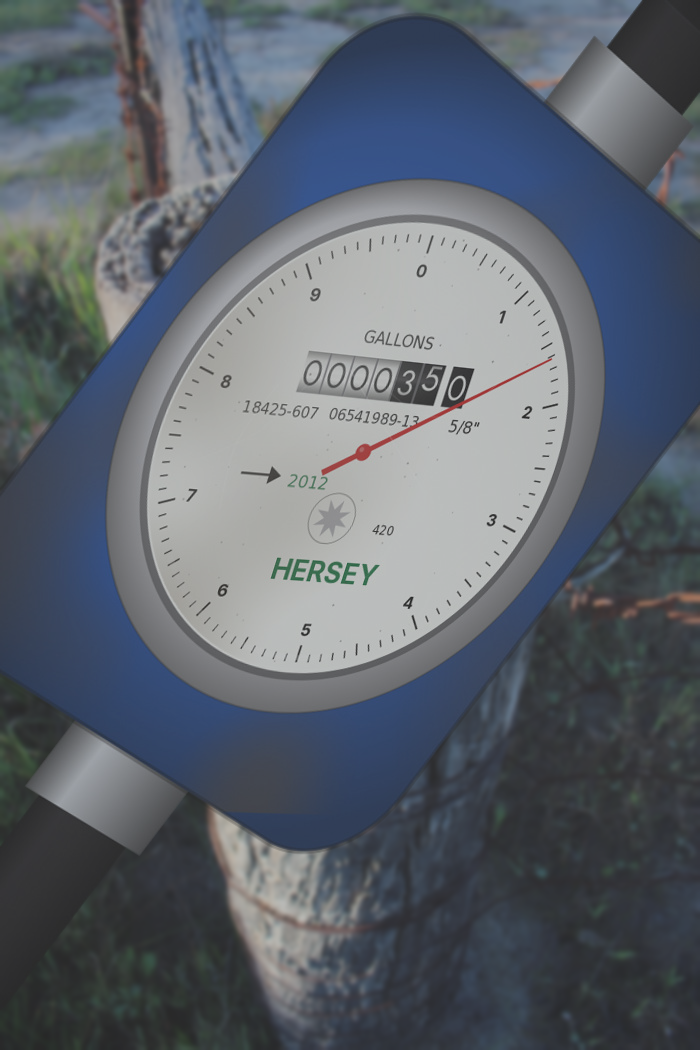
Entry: value=351.6 unit=gal
